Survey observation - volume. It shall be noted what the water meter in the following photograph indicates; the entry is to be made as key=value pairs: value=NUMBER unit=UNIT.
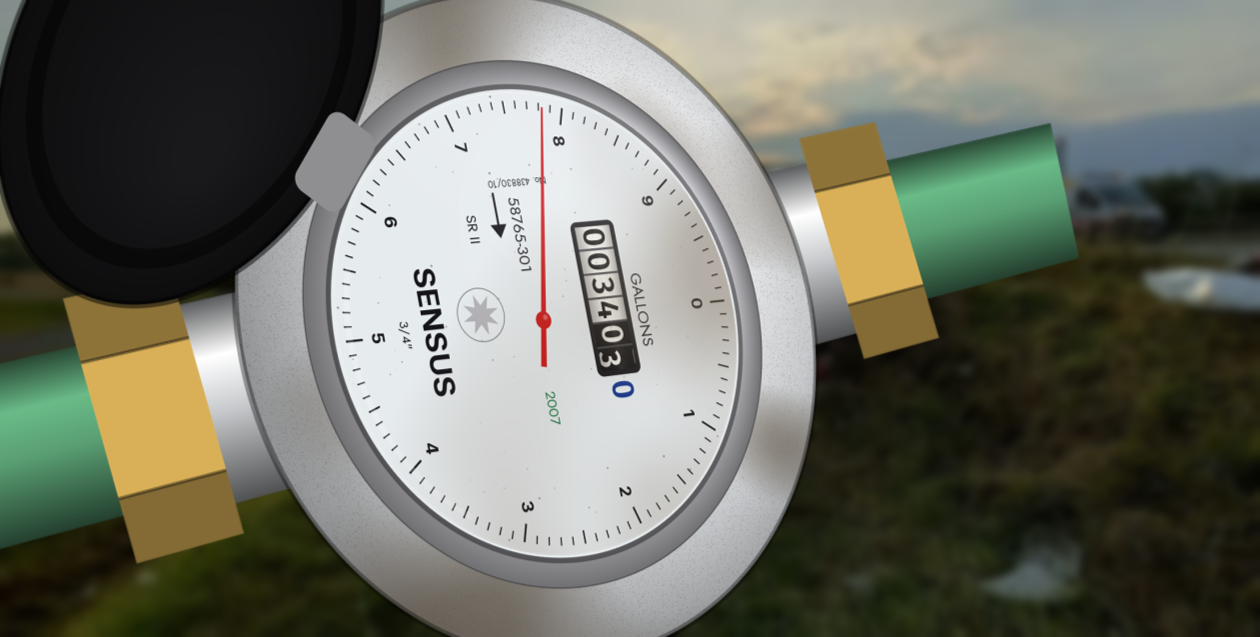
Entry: value=34027.8 unit=gal
